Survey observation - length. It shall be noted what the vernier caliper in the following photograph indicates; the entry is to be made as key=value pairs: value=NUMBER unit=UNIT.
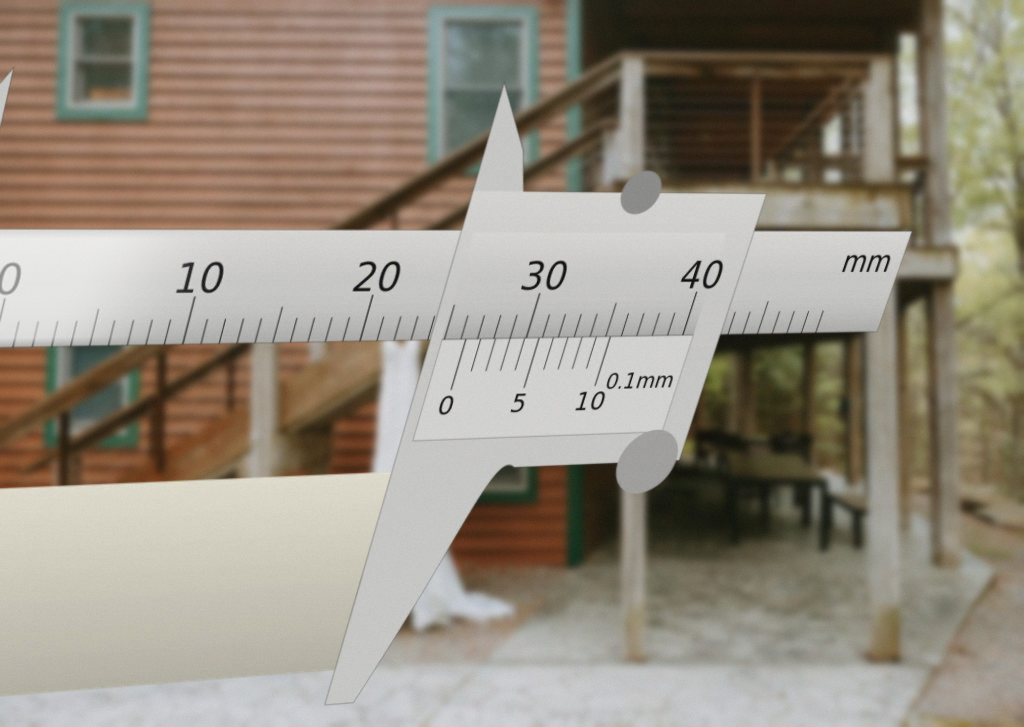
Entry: value=26.3 unit=mm
